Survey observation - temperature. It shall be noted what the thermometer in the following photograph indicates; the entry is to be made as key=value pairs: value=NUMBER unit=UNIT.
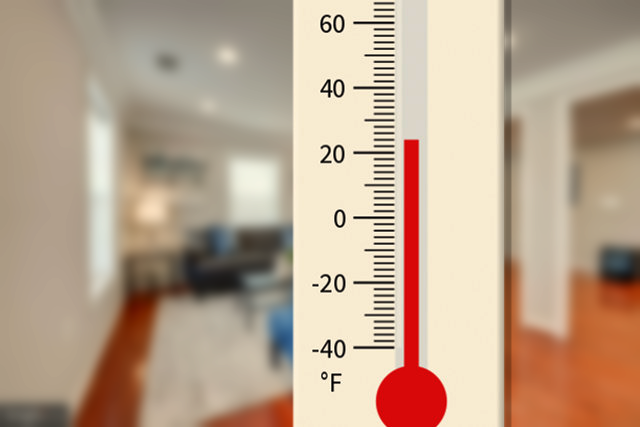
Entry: value=24 unit=°F
